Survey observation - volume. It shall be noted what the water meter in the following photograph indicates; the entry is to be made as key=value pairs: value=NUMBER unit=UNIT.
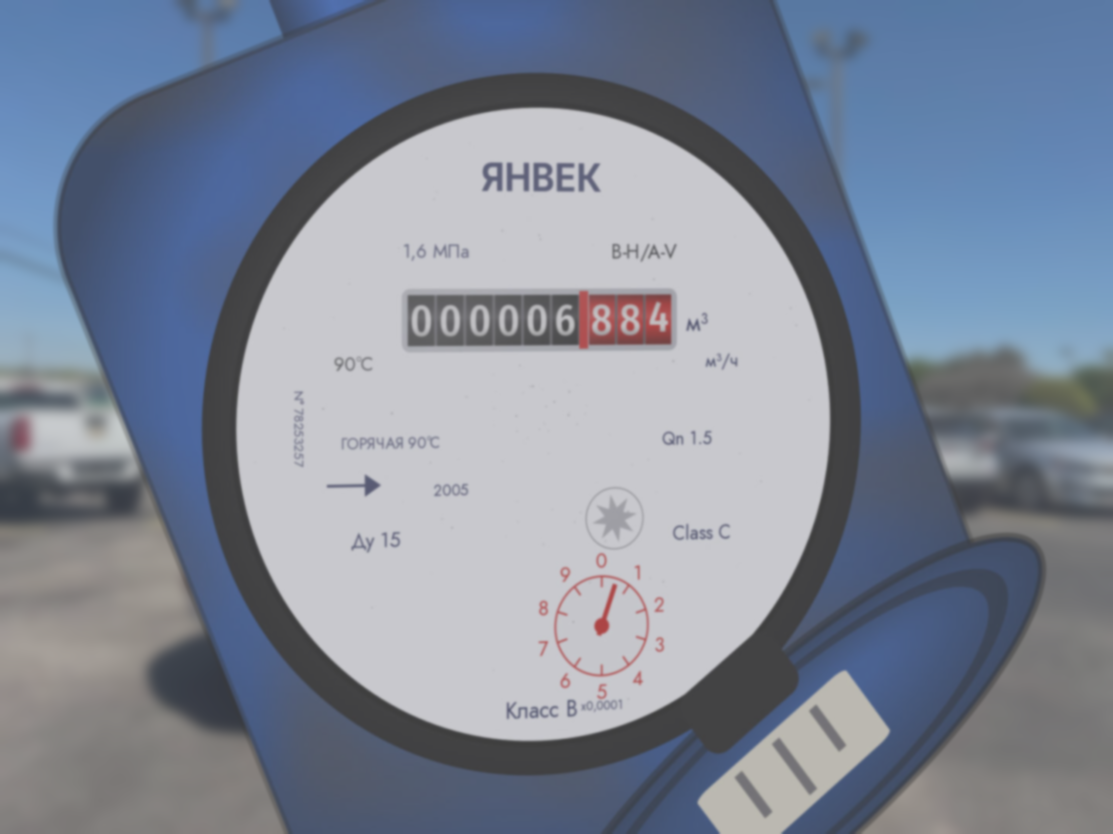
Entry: value=6.8840 unit=m³
